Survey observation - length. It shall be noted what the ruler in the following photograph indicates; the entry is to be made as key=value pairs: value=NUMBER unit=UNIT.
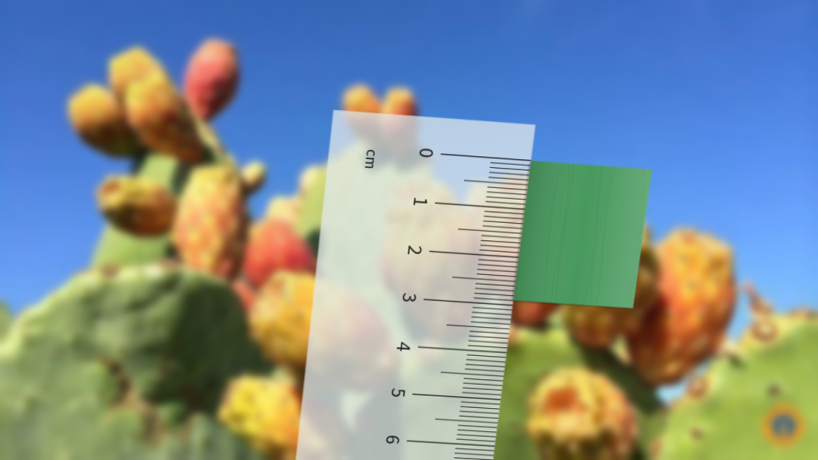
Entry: value=2.9 unit=cm
